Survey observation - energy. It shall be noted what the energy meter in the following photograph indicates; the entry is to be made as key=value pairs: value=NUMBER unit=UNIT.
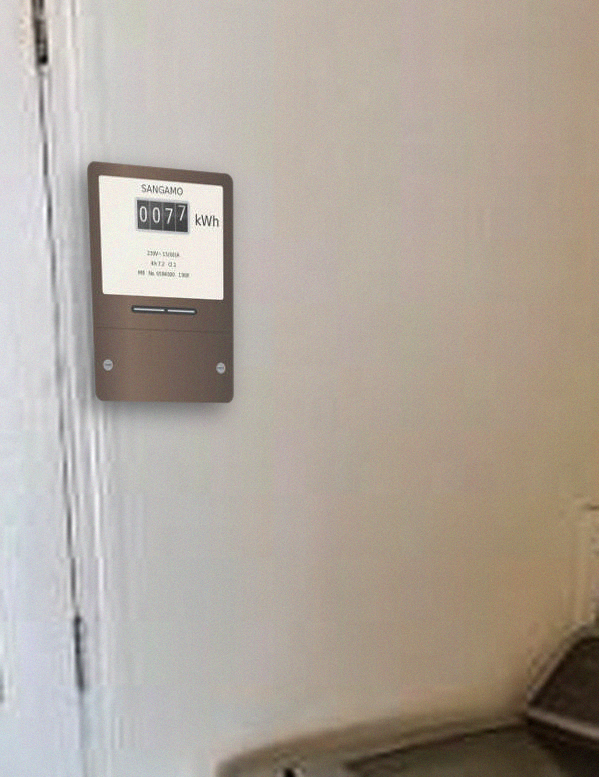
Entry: value=77 unit=kWh
